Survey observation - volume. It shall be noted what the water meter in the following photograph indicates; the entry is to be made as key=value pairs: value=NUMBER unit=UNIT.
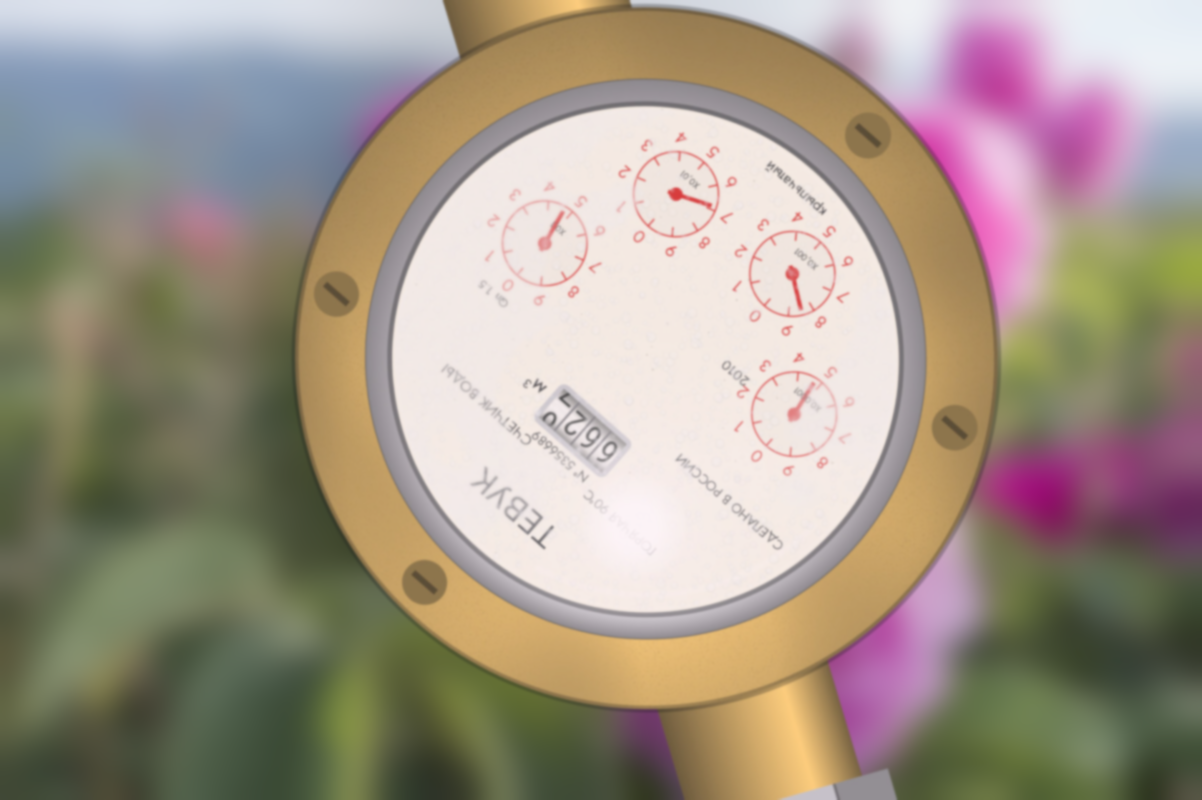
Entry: value=6626.4684 unit=m³
